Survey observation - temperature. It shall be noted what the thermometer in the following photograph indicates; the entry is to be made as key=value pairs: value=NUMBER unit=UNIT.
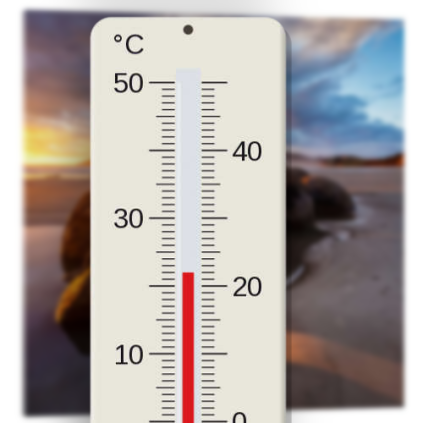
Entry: value=22 unit=°C
